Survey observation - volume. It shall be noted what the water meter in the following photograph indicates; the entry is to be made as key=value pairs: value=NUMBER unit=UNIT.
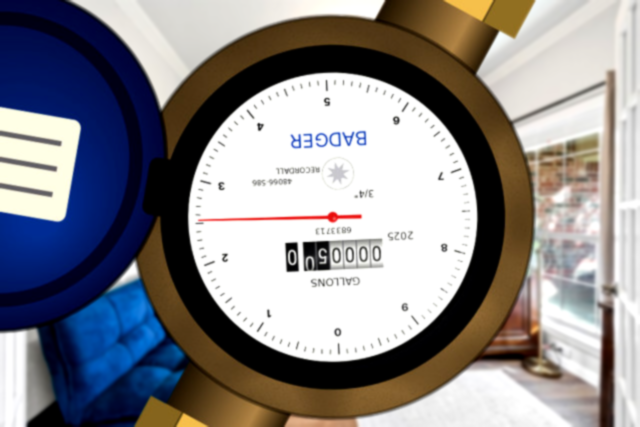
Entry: value=502.5 unit=gal
